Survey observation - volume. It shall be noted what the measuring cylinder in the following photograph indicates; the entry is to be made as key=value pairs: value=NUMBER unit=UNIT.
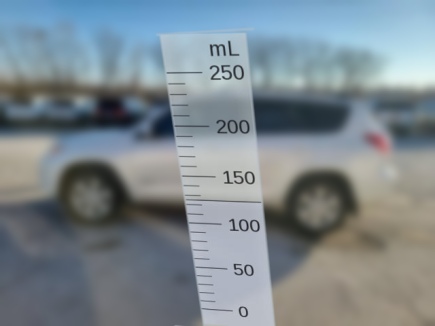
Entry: value=125 unit=mL
